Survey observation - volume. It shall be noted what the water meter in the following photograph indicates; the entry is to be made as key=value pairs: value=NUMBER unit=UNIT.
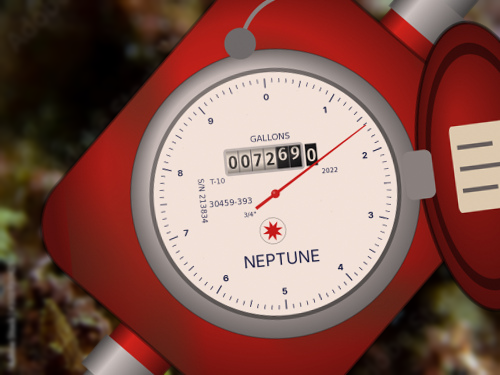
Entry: value=72691.6 unit=gal
